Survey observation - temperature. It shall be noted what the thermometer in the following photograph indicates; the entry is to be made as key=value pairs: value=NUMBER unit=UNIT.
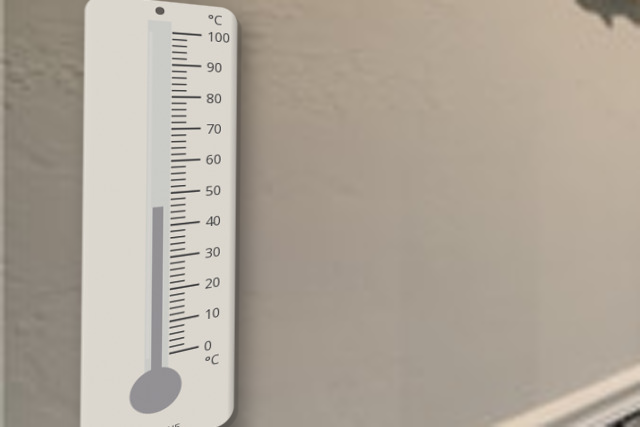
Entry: value=46 unit=°C
